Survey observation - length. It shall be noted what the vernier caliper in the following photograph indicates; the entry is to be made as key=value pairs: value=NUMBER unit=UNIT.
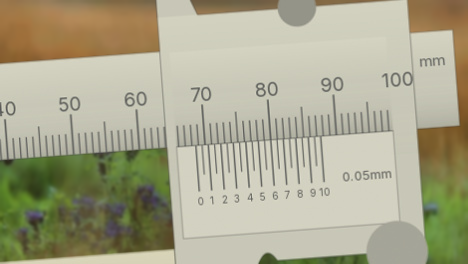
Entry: value=68.6 unit=mm
